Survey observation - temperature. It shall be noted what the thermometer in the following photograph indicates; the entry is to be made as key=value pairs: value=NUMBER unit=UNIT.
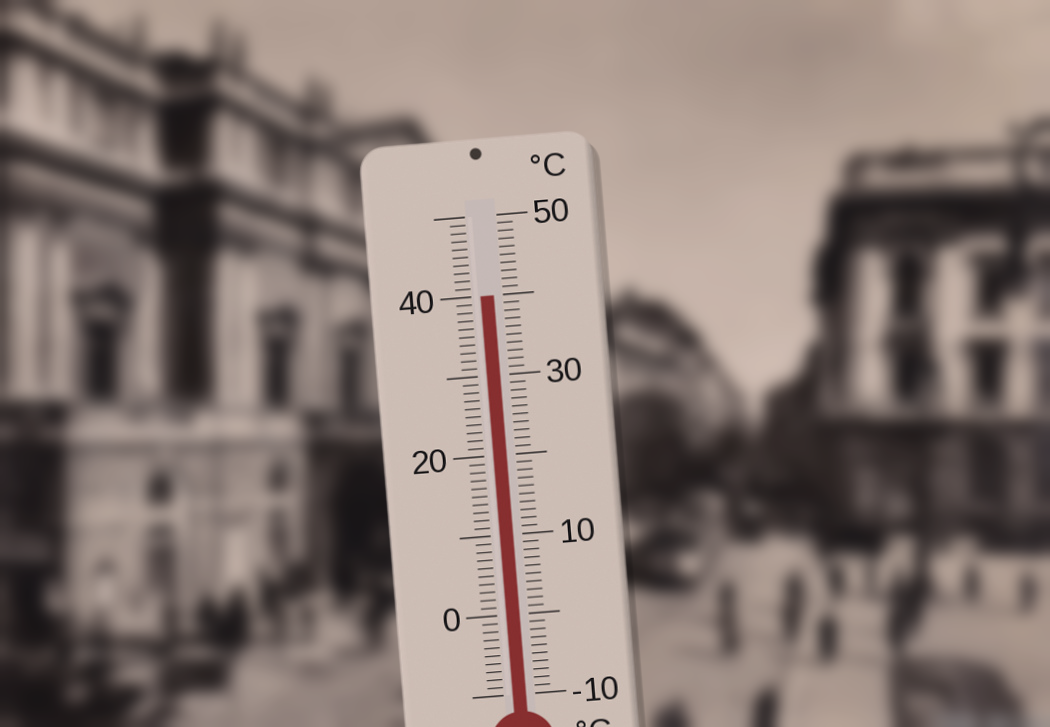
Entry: value=40 unit=°C
